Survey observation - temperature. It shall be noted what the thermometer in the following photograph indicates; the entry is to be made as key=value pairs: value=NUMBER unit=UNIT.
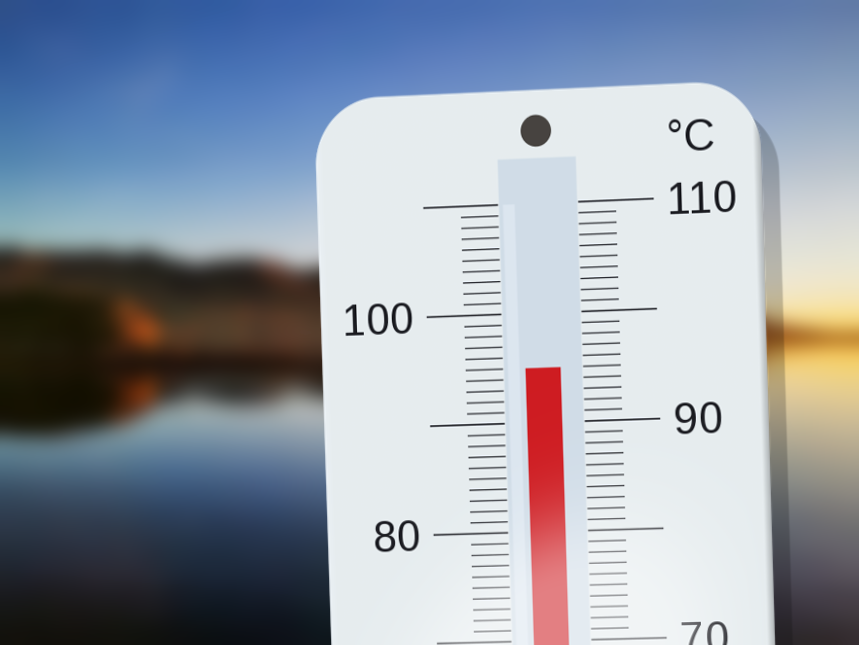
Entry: value=95 unit=°C
